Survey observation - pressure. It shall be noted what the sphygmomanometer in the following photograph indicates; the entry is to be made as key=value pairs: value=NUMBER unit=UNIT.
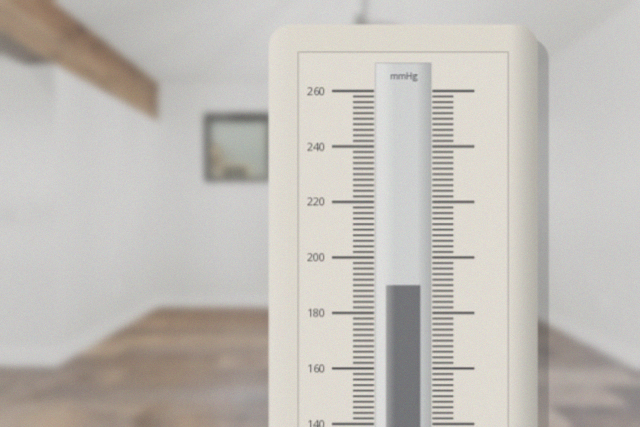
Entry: value=190 unit=mmHg
